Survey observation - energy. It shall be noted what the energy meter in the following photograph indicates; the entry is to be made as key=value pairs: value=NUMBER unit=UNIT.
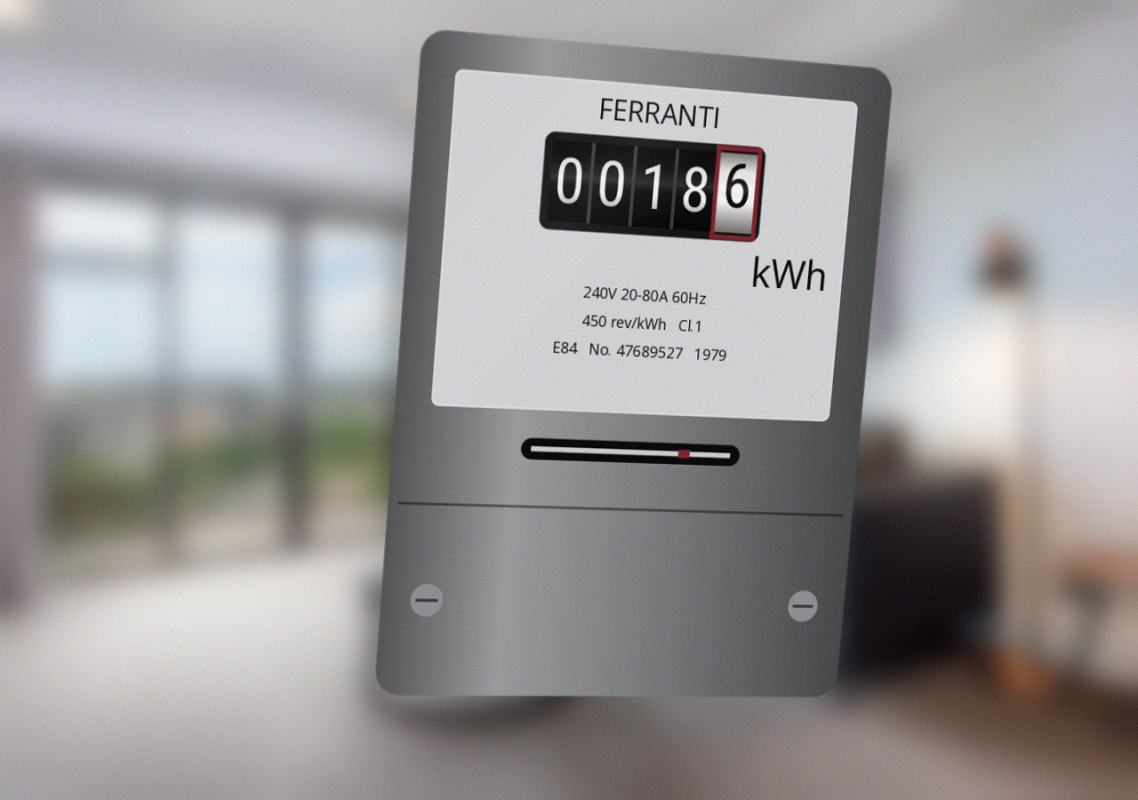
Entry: value=18.6 unit=kWh
